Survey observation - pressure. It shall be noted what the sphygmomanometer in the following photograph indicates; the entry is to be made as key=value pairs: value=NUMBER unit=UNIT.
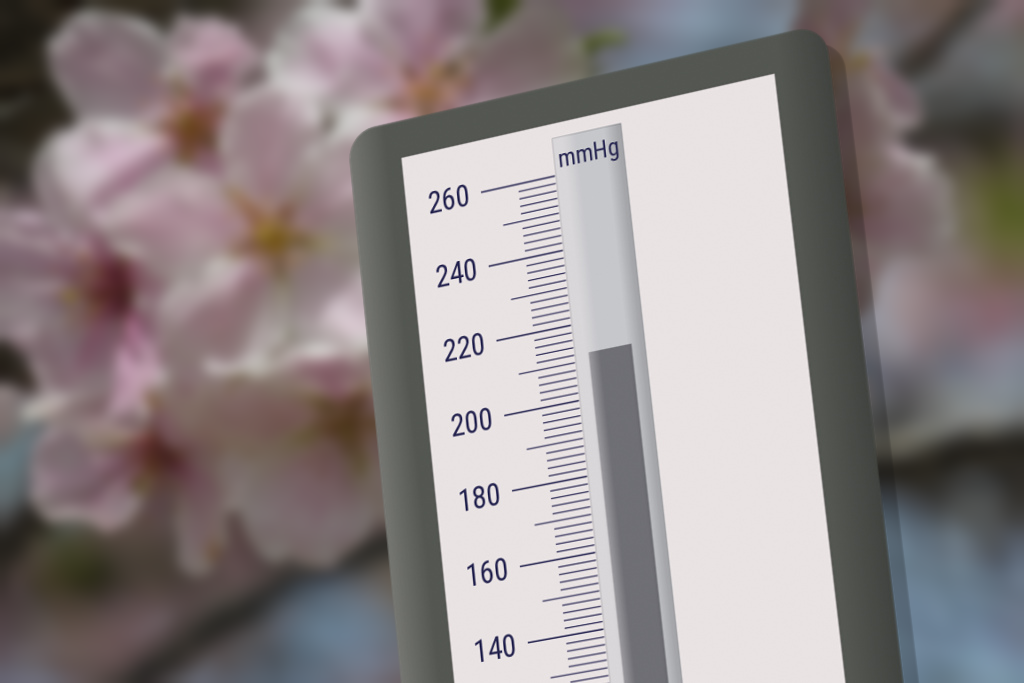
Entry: value=212 unit=mmHg
